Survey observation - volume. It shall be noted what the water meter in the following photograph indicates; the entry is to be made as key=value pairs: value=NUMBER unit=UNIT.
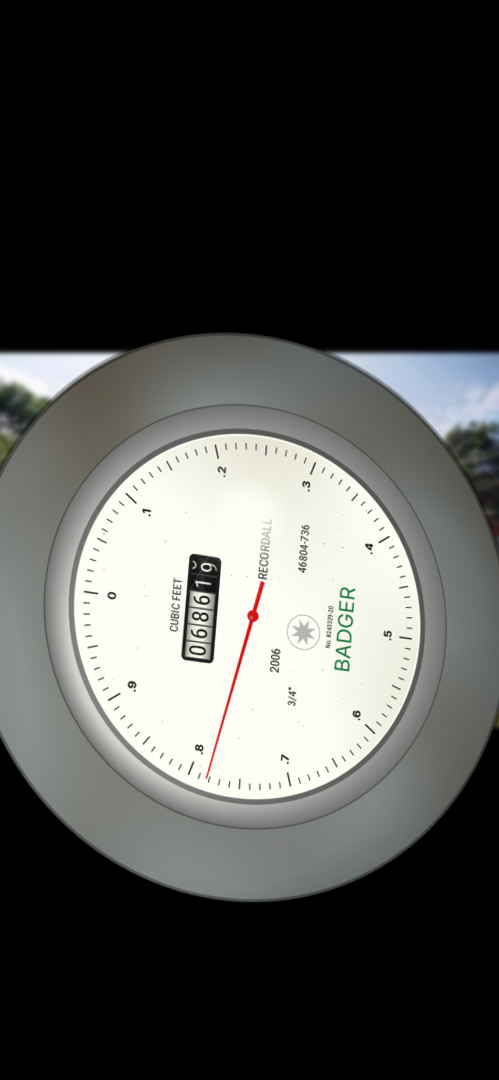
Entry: value=68618.78 unit=ft³
